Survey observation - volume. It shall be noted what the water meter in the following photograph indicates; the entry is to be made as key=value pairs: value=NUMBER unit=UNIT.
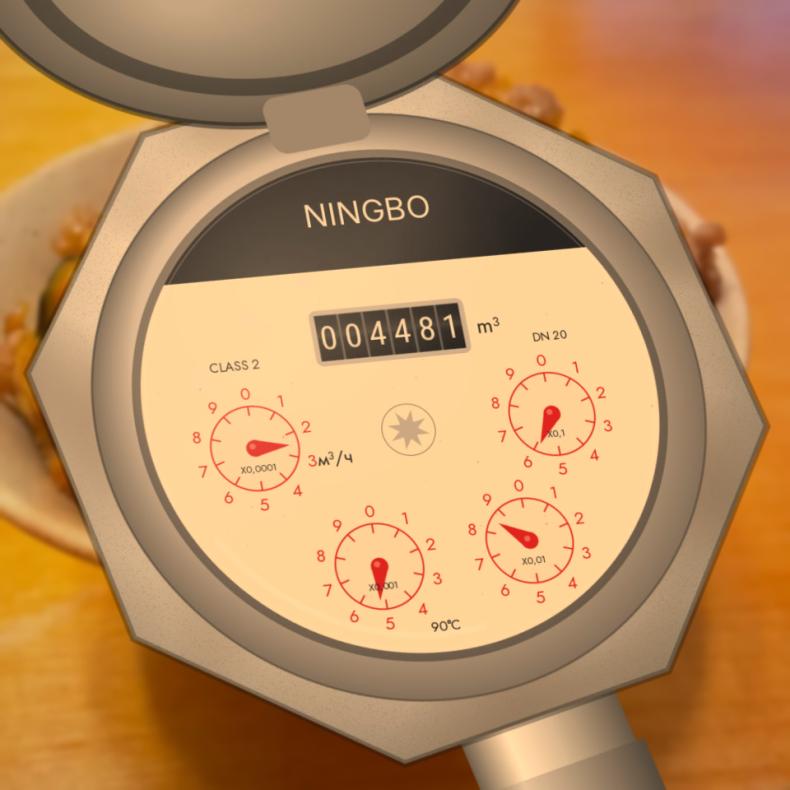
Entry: value=4481.5852 unit=m³
